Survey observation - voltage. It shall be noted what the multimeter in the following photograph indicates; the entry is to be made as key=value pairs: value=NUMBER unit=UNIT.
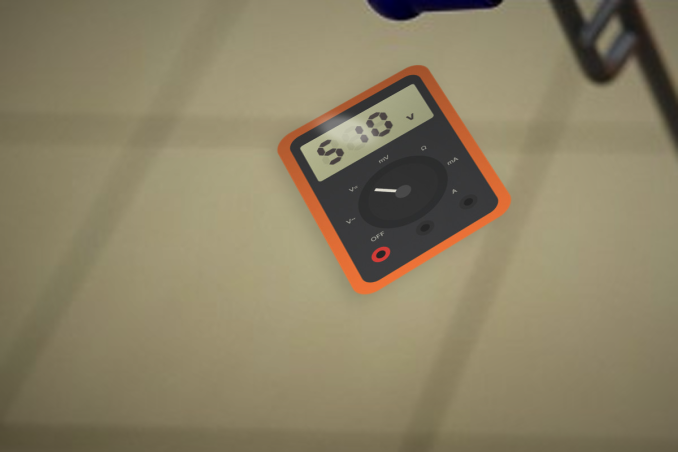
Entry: value=510 unit=V
